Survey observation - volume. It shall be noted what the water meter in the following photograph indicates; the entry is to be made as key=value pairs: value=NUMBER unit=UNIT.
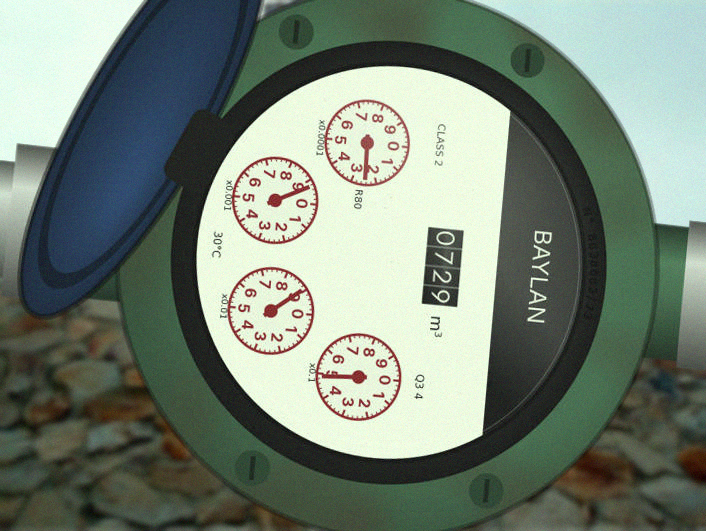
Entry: value=729.4892 unit=m³
